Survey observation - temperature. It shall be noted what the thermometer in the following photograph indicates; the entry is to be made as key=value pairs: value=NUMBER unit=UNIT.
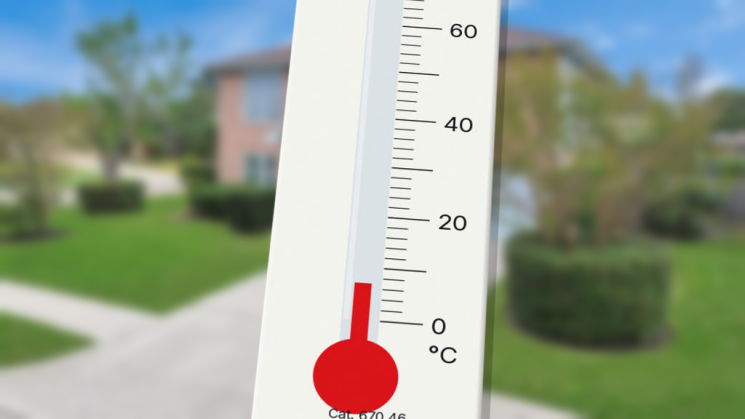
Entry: value=7 unit=°C
